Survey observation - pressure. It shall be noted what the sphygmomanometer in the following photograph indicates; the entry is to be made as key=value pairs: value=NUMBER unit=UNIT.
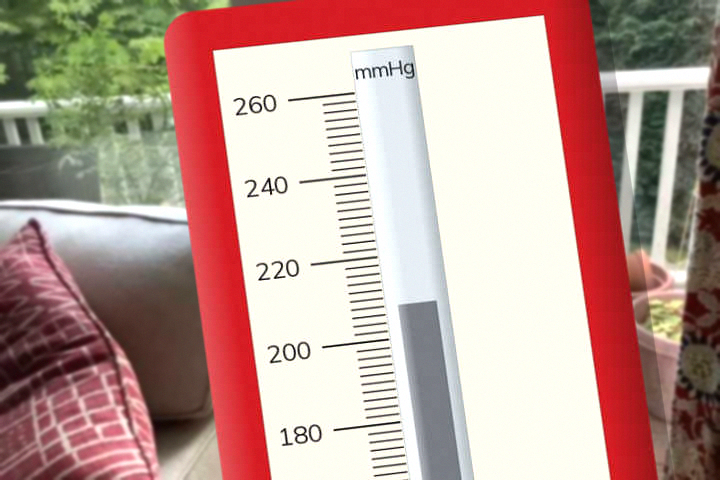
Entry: value=208 unit=mmHg
